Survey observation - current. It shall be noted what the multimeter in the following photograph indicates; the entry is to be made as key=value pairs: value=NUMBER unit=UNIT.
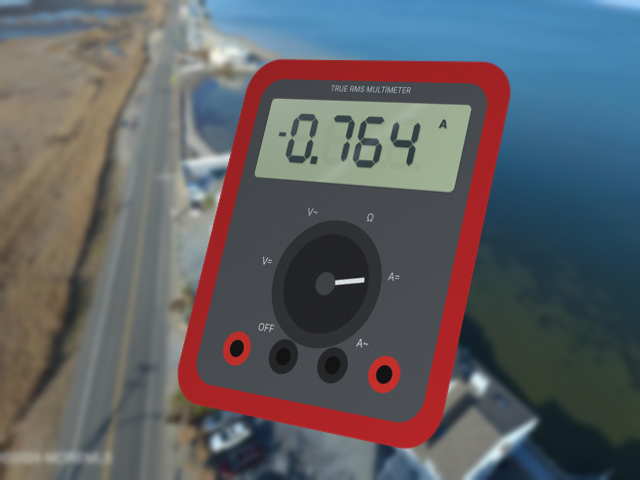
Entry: value=-0.764 unit=A
